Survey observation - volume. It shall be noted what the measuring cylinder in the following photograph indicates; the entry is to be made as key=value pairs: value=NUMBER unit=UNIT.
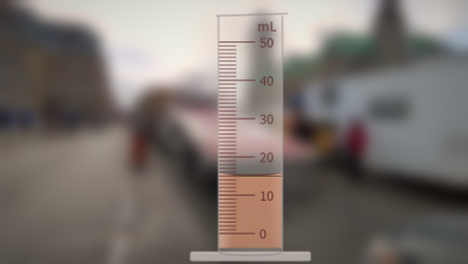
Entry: value=15 unit=mL
